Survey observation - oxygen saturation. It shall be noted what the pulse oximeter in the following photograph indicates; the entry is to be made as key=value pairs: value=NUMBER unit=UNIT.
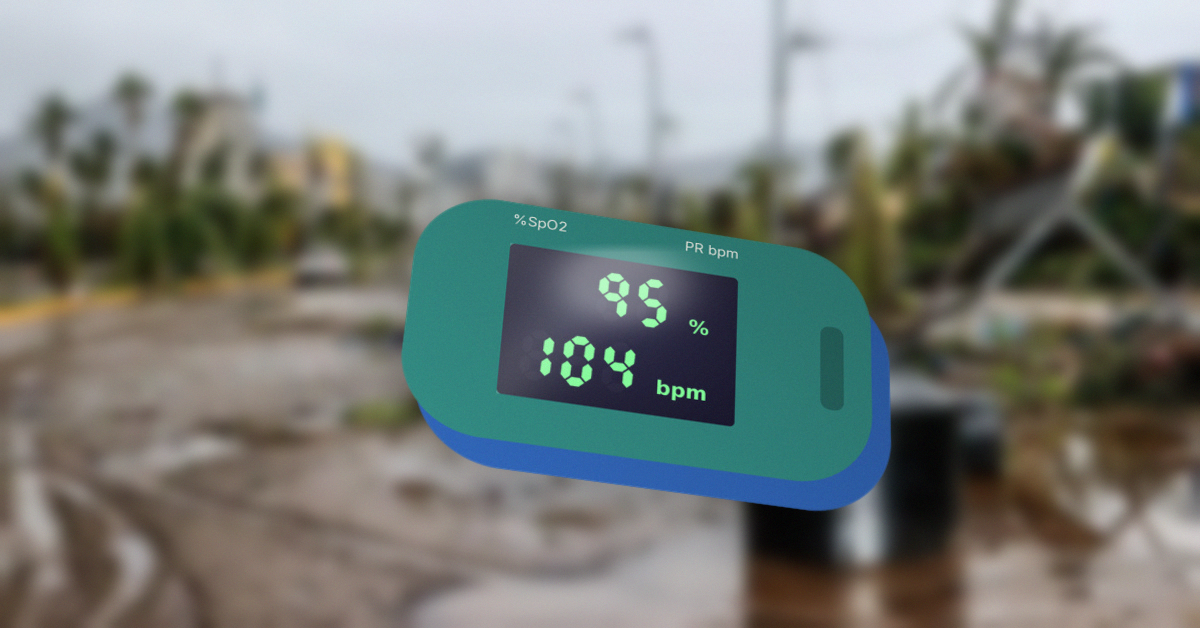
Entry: value=95 unit=%
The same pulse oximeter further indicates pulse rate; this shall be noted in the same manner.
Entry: value=104 unit=bpm
